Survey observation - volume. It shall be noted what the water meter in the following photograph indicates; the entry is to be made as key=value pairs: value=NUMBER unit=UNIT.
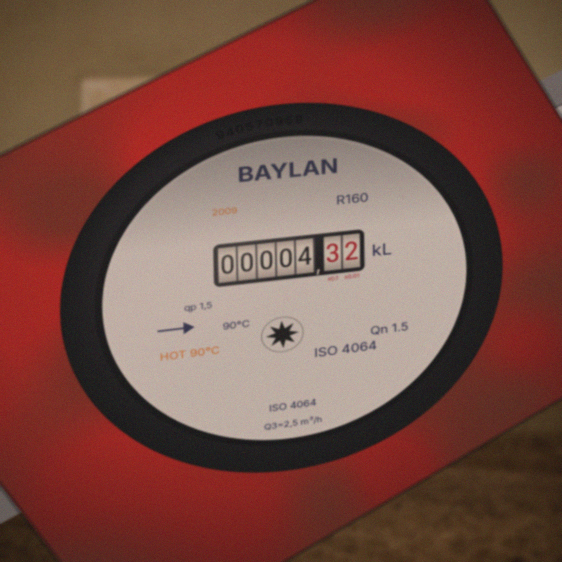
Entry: value=4.32 unit=kL
